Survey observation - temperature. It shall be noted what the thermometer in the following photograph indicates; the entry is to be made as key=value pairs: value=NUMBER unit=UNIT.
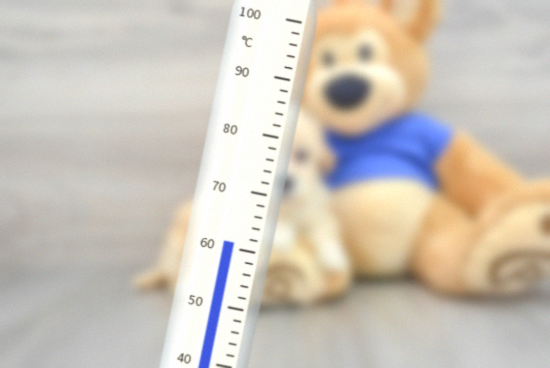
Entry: value=61 unit=°C
